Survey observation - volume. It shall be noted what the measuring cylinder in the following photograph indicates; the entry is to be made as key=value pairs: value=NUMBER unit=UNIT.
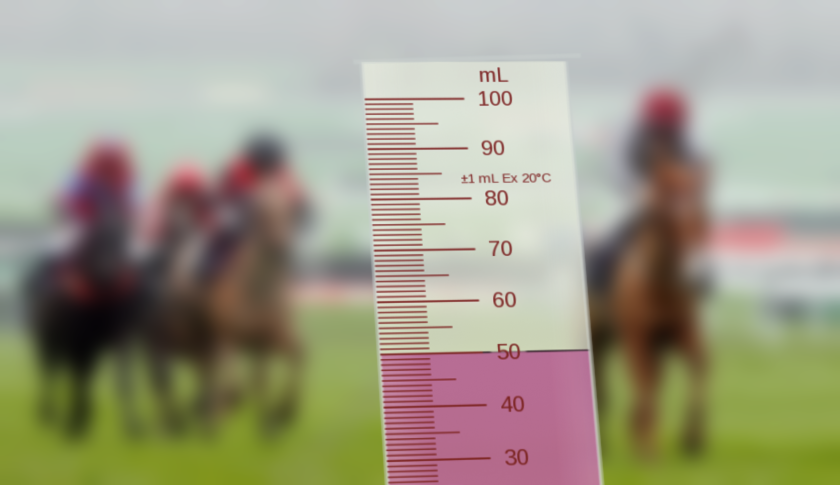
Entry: value=50 unit=mL
